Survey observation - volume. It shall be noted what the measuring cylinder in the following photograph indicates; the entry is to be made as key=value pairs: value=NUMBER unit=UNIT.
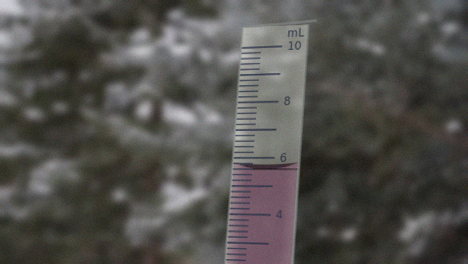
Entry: value=5.6 unit=mL
